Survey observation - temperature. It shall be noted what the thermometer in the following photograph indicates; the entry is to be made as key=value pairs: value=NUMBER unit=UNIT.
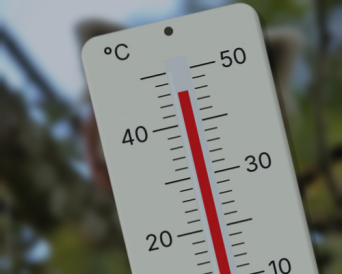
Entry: value=46 unit=°C
